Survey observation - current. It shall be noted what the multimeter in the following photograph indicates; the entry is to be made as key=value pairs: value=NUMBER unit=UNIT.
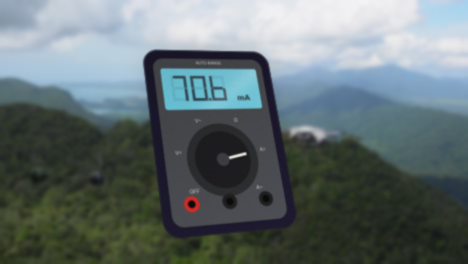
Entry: value=70.6 unit=mA
